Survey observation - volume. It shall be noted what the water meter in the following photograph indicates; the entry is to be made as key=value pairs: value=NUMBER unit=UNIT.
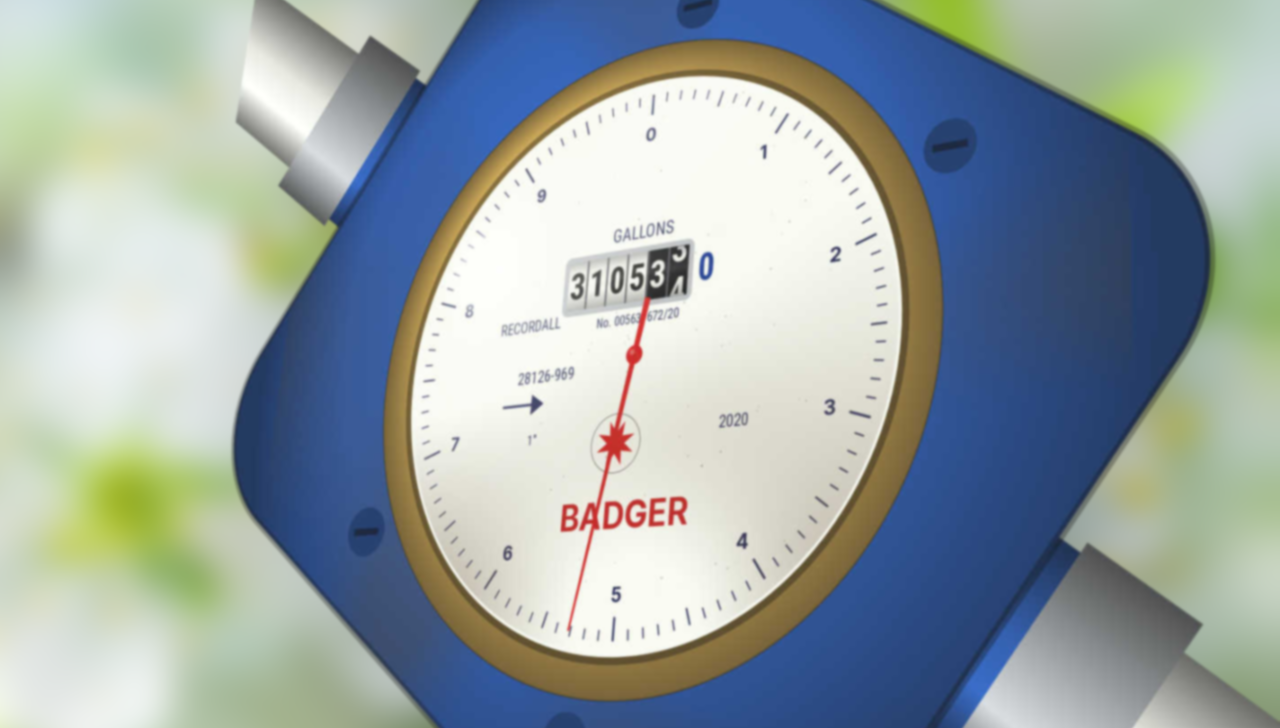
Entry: value=3105335.3 unit=gal
